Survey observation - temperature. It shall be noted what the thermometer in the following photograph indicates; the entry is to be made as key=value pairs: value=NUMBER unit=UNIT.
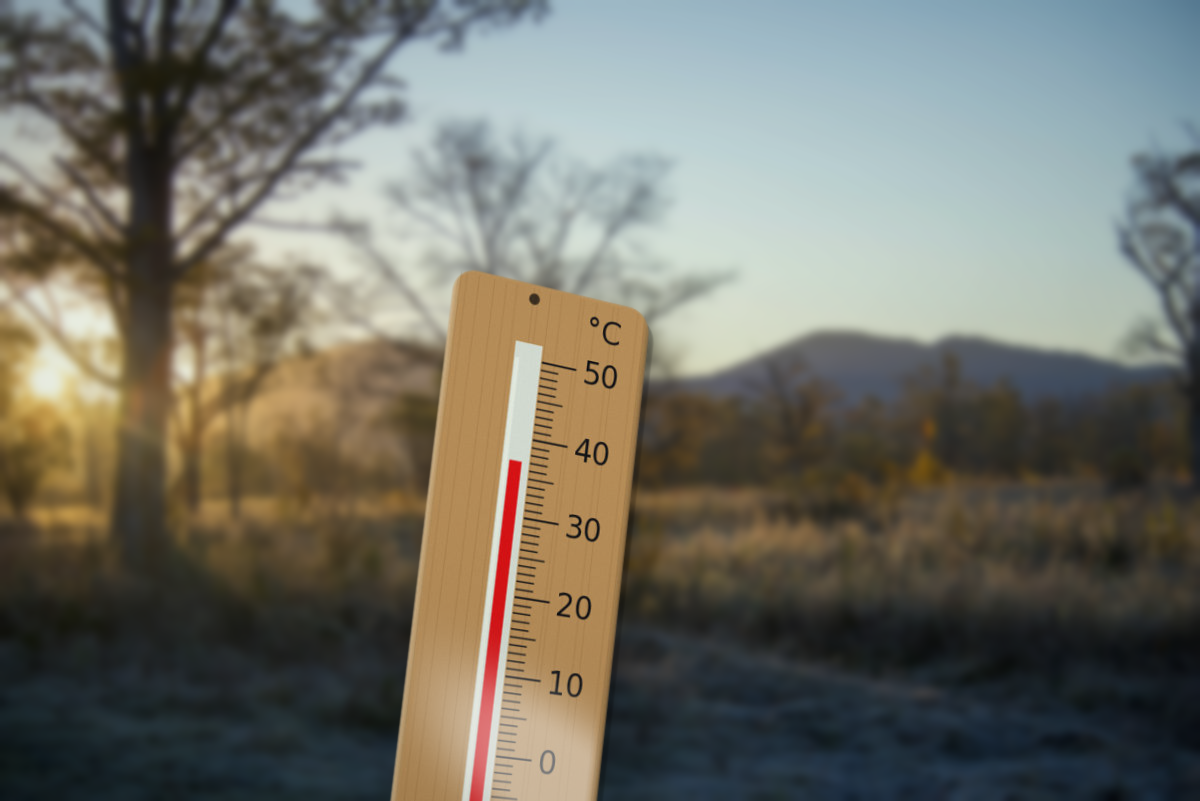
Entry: value=37 unit=°C
